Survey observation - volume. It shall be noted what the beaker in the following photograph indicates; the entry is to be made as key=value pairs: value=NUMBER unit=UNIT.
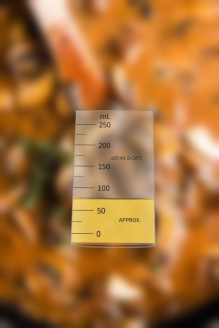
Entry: value=75 unit=mL
